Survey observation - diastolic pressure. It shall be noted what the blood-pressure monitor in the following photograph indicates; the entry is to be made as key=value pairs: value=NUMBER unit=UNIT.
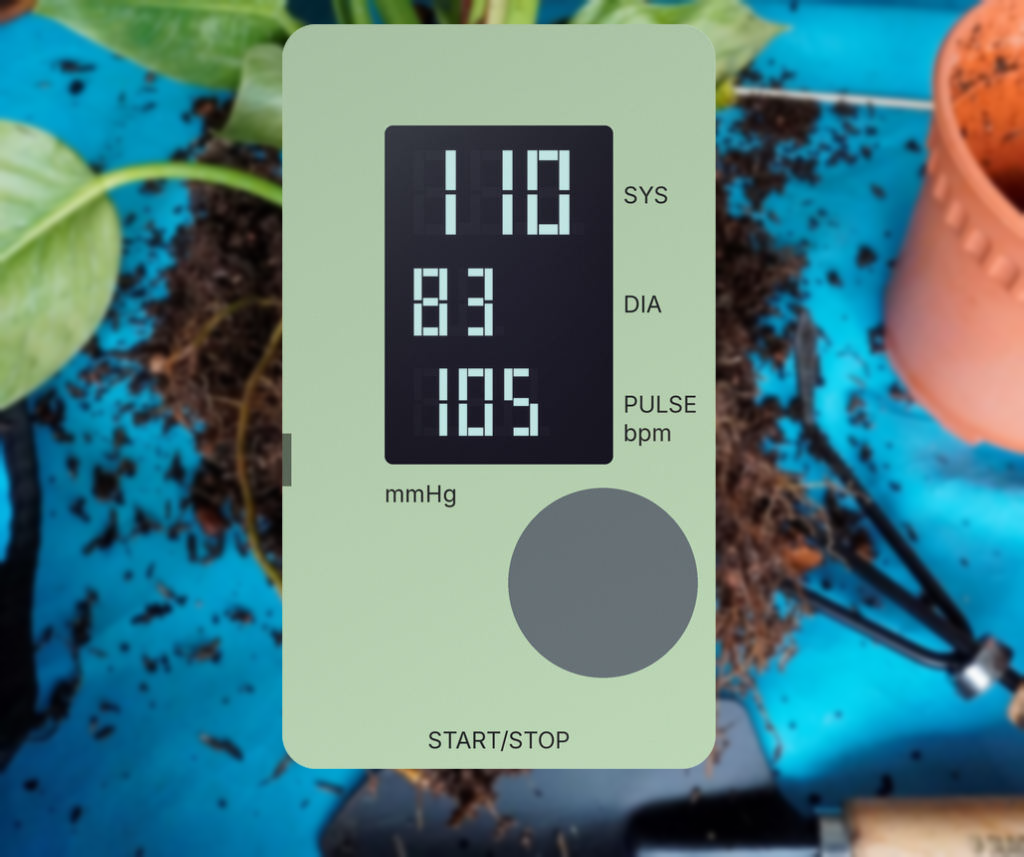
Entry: value=83 unit=mmHg
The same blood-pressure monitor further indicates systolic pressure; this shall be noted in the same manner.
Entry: value=110 unit=mmHg
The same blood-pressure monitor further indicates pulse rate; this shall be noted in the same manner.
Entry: value=105 unit=bpm
